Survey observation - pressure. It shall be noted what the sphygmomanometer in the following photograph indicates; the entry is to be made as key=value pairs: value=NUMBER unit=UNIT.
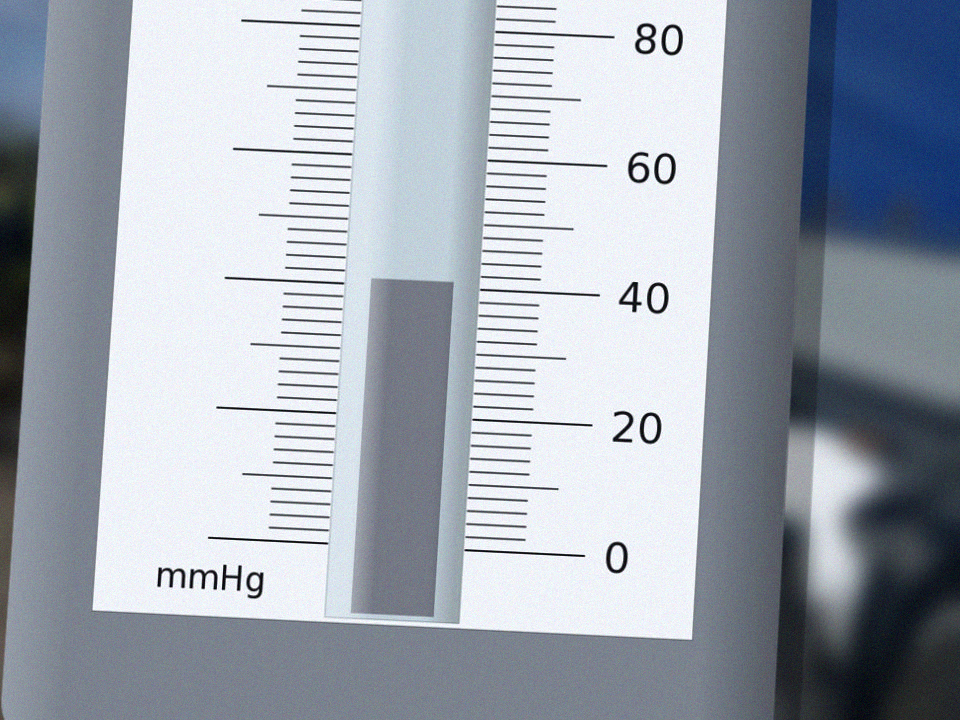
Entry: value=41 unit=mmHg
